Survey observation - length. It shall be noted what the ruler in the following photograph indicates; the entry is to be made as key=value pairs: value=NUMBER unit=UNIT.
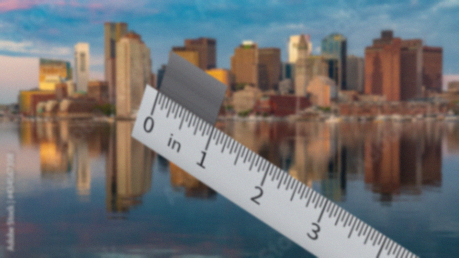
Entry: value=1 unit=in
